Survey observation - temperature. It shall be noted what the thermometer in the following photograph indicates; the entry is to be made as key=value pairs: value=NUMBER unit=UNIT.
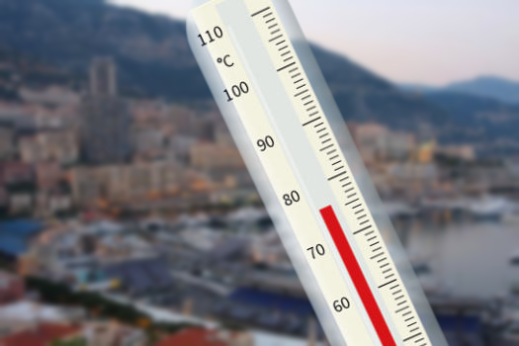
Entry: value=76 unit=°C
